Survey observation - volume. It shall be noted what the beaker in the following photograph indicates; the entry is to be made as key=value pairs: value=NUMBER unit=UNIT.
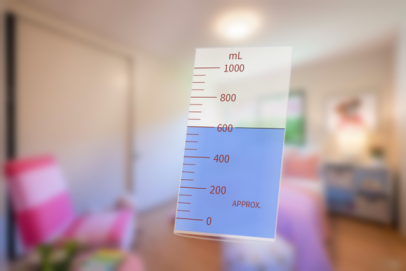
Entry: value=600 unit=mL
